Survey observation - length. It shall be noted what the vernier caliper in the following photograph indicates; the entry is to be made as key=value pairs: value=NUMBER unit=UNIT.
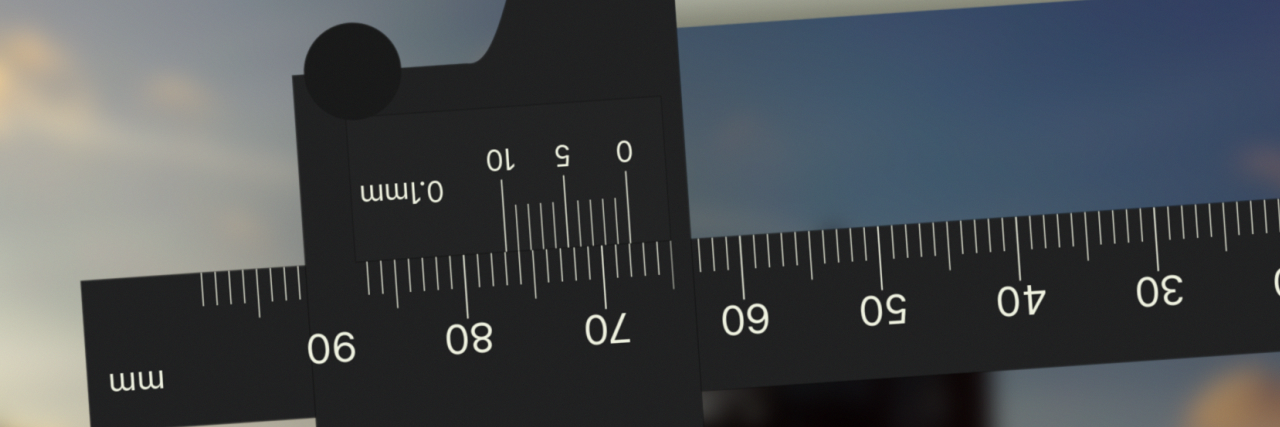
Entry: value=67.9 unit=mm
